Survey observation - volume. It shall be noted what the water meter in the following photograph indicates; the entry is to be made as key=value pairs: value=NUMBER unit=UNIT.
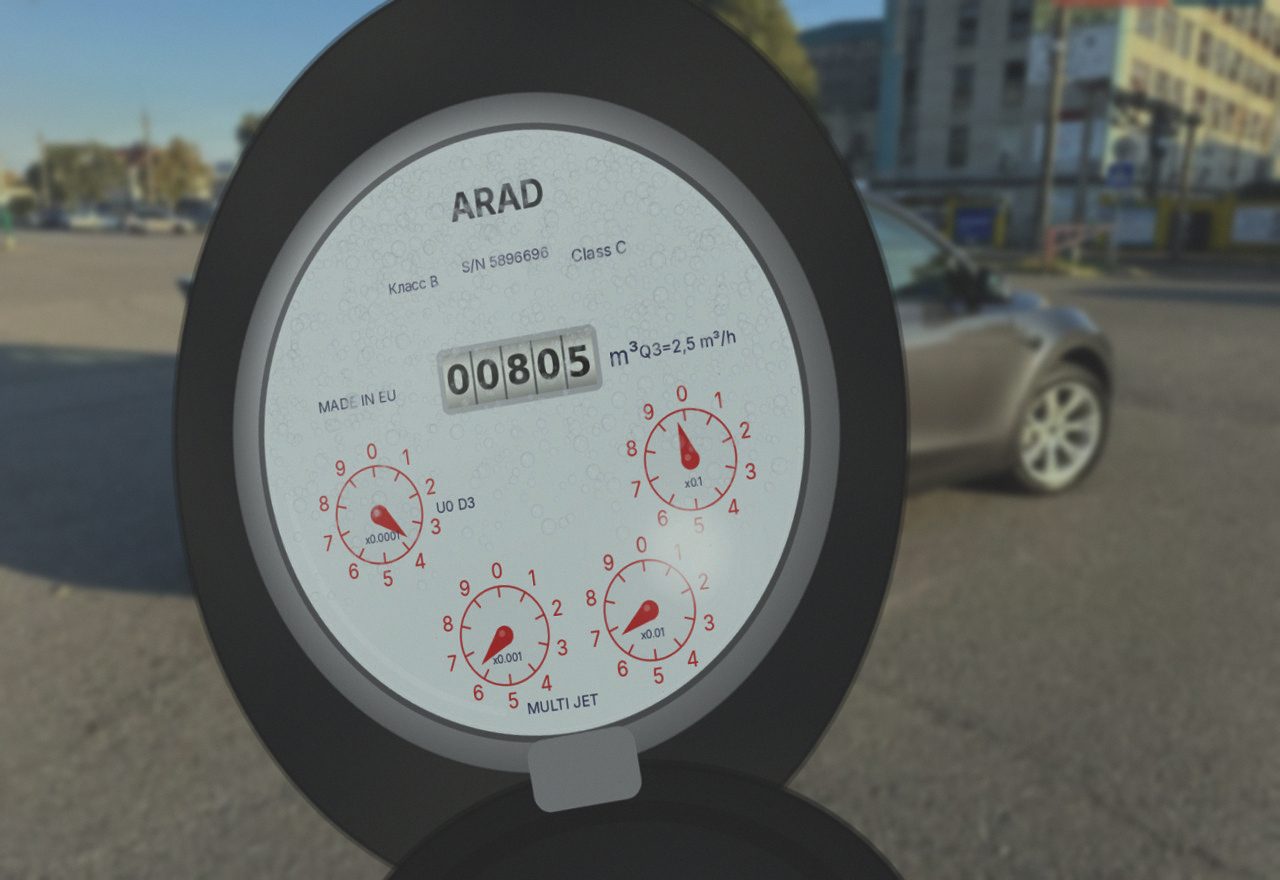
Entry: value=804.9663 unit=m³
